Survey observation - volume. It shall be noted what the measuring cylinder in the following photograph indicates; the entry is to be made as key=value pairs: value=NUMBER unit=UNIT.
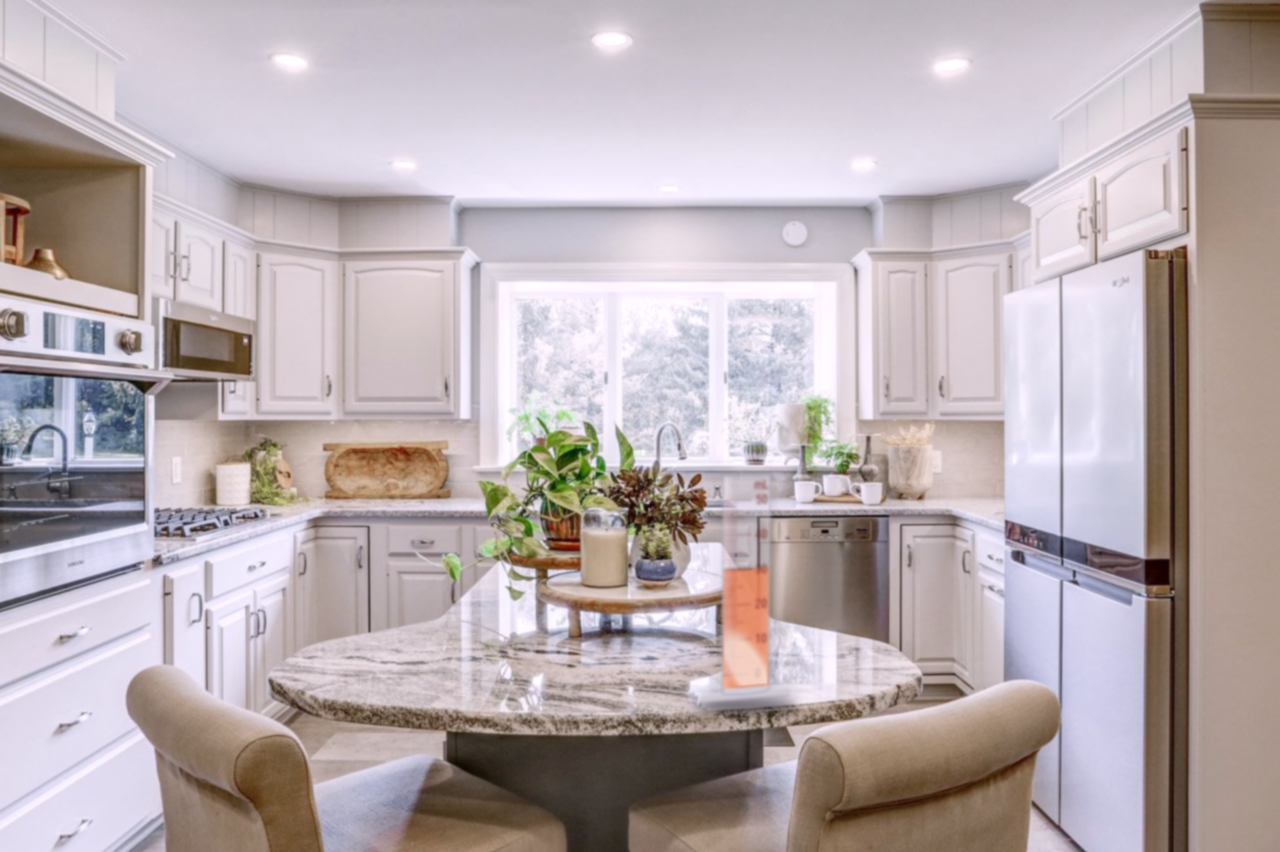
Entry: value=30 unit=mL
